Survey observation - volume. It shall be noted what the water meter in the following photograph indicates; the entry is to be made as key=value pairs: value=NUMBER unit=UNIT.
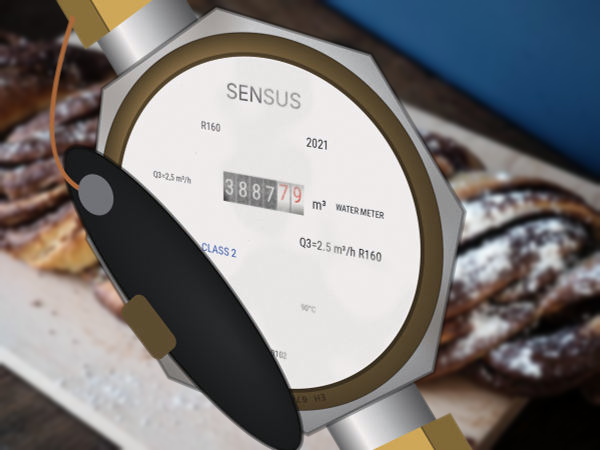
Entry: value=3887.79 unit=m³
